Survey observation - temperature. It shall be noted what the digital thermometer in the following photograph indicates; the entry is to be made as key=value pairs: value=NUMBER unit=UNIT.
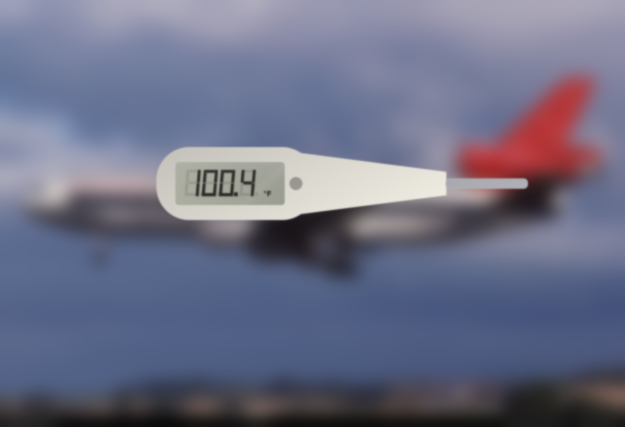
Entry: value=100.4 unit=°F
